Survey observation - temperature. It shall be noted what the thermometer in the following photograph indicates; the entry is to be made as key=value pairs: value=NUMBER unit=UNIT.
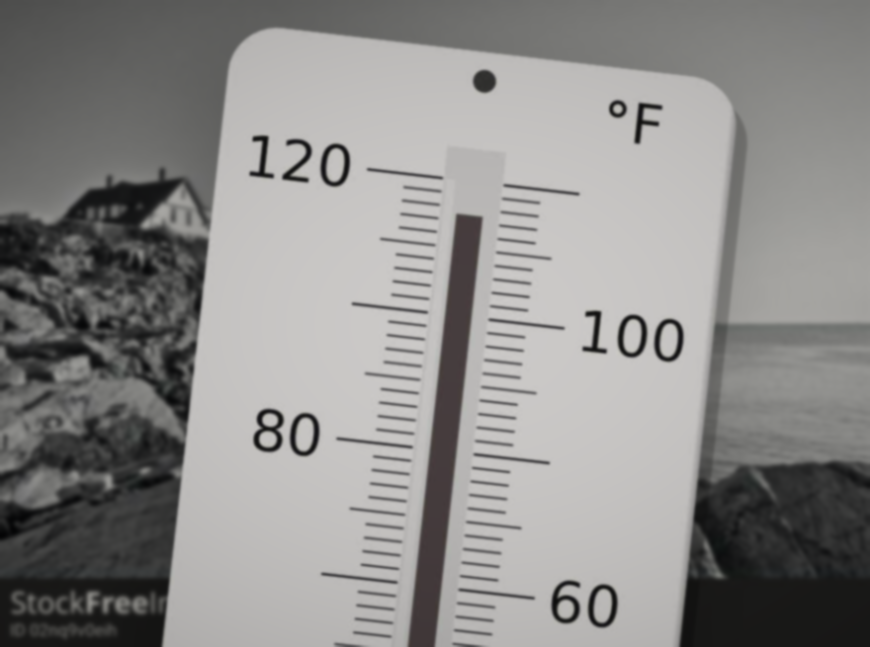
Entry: value=115 unit=°F
